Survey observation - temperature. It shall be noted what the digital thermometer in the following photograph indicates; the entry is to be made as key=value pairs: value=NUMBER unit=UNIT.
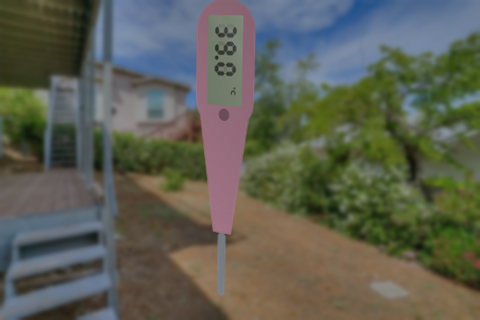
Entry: value=39.0 unit=°C
